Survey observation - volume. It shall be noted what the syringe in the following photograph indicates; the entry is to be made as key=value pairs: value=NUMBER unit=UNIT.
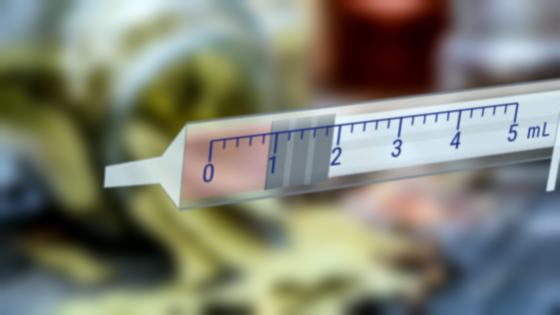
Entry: value=0.9 unit=mL
